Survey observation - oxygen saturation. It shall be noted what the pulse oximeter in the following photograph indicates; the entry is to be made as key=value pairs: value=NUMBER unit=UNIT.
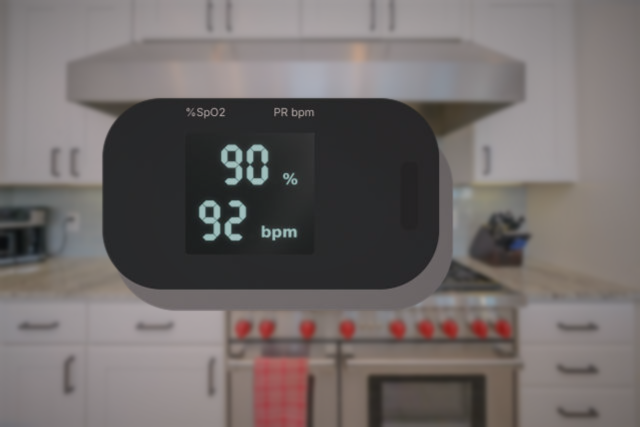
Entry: value=90 unit=%
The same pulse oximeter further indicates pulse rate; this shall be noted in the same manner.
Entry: value=92 unit=bpm
